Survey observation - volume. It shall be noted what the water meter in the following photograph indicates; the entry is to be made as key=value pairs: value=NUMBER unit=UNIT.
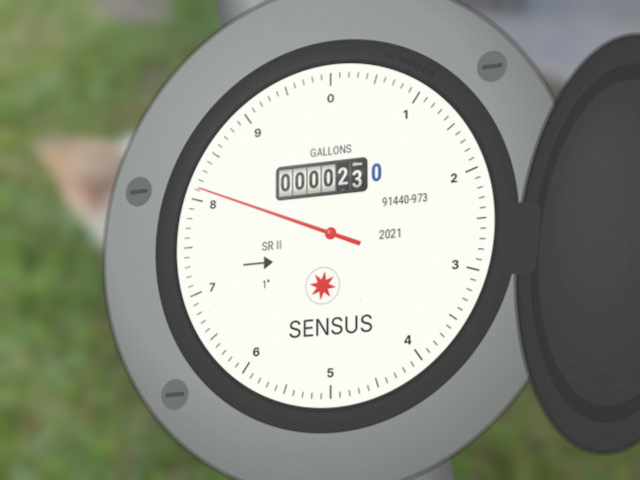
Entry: value=228.1 unit=gal
